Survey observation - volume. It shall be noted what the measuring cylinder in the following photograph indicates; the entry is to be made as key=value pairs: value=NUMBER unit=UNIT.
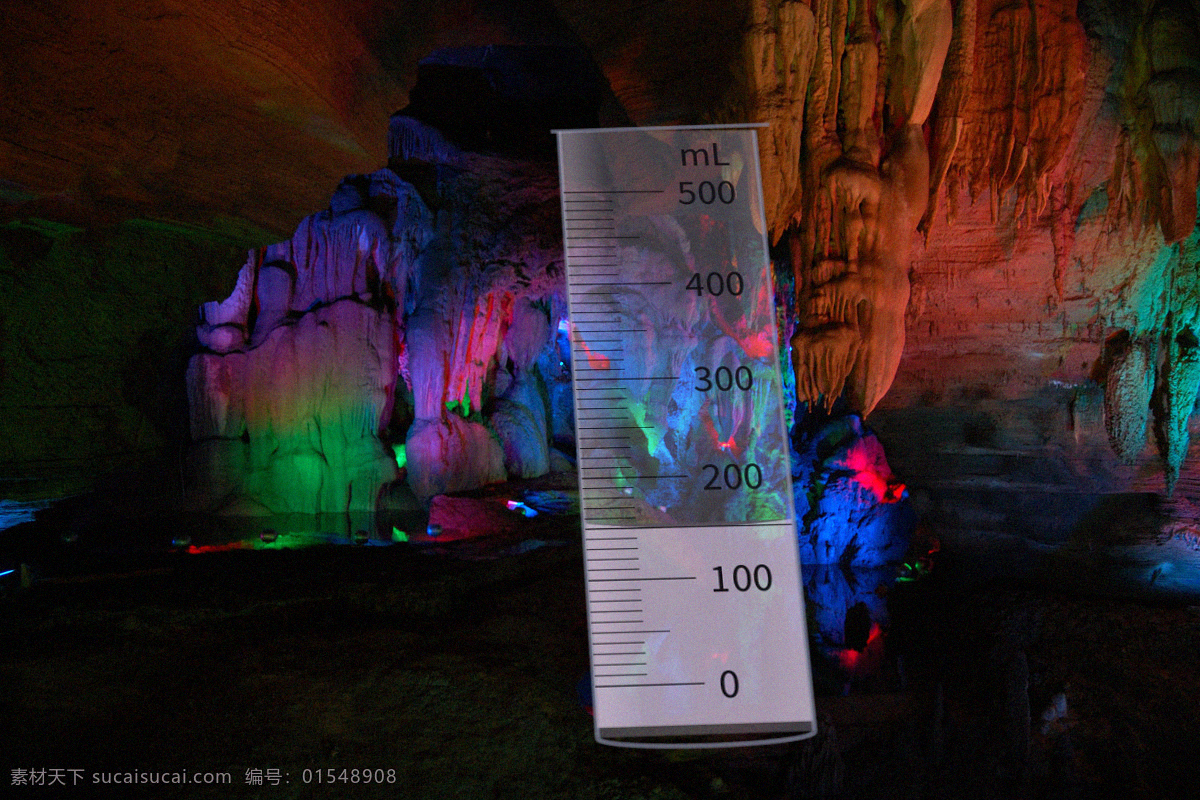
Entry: value=150 unit=mL
